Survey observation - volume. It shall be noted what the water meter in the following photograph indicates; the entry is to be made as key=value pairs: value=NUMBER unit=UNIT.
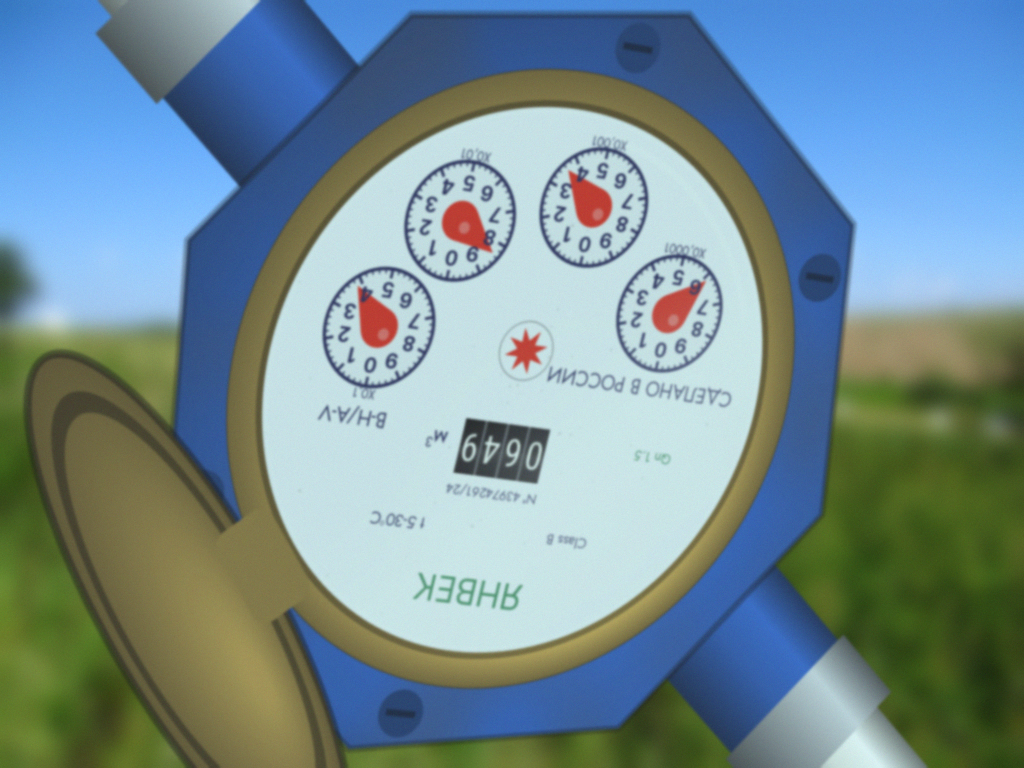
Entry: value=649.3836 unit=m³
